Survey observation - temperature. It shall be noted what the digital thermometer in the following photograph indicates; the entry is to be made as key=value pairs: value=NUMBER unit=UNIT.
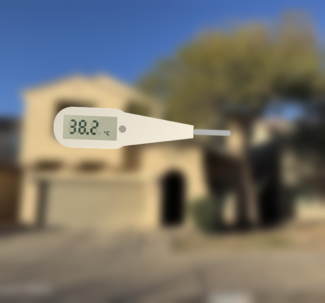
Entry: value=38.2 unit=°C
